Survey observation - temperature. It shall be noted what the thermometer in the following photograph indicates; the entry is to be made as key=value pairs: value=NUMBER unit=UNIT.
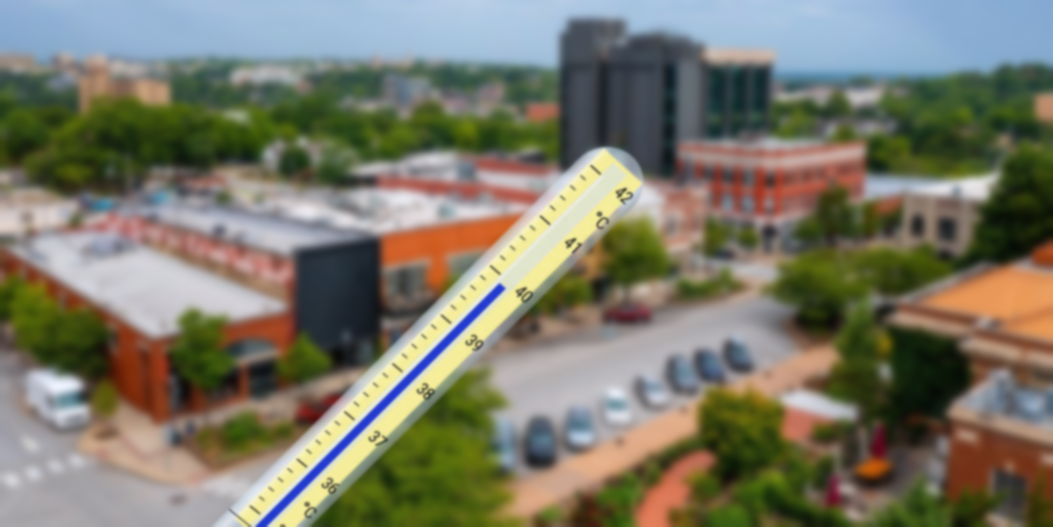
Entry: value=39.9 unit=°C
